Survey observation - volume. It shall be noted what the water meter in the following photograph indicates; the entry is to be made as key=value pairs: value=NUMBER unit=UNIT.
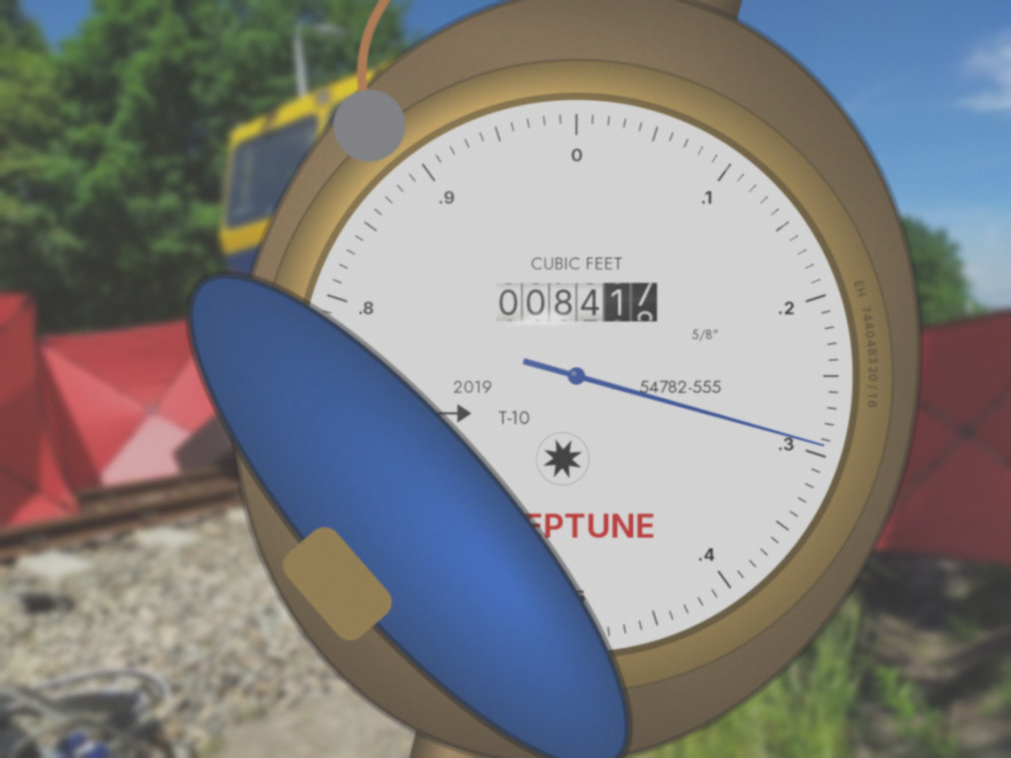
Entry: value=8417.29 unit=ft³
